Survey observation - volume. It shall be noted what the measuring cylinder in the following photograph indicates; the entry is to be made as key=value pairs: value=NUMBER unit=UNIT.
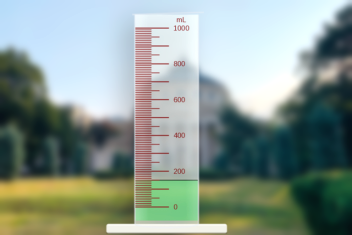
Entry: value=150 unit=mL
